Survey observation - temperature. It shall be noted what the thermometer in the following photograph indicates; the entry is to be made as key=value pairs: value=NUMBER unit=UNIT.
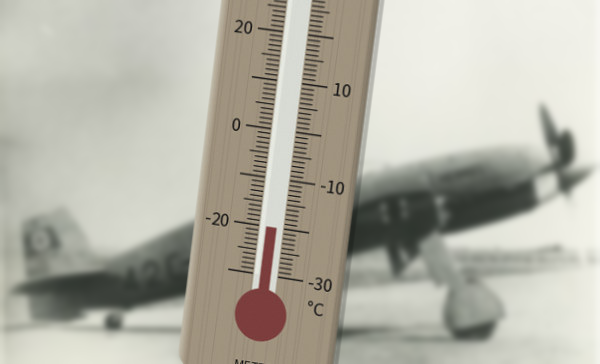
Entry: value=-20 unit=°C
